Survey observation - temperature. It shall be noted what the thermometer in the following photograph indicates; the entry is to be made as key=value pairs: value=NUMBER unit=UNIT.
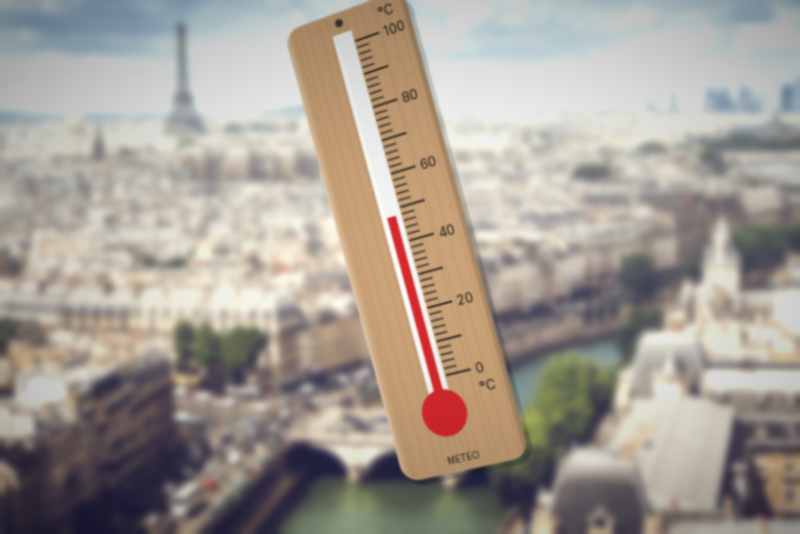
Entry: value=48 unit=°C
